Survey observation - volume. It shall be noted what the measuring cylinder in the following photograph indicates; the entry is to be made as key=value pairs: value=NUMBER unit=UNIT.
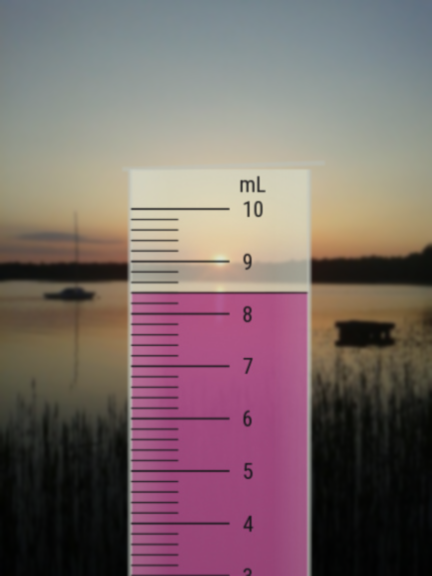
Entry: value=8.4 unit=mL
